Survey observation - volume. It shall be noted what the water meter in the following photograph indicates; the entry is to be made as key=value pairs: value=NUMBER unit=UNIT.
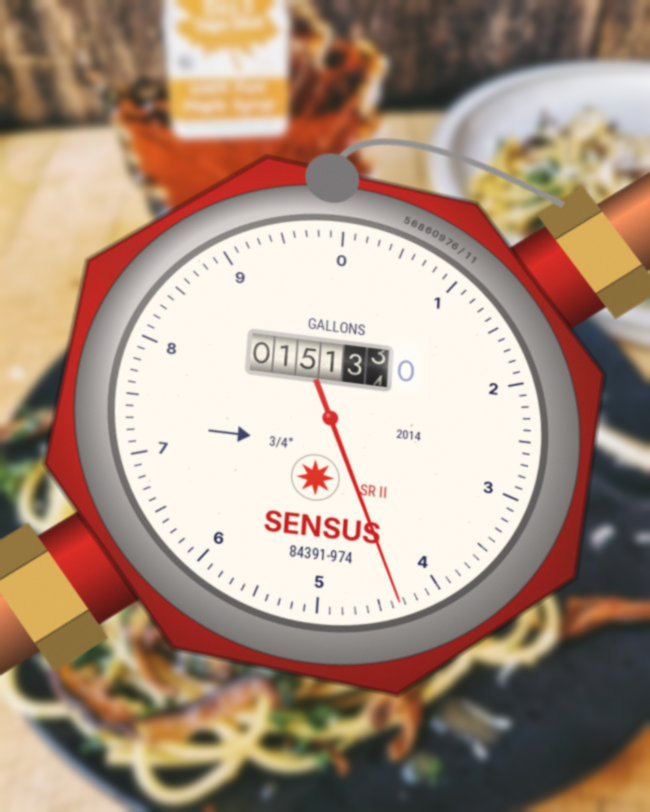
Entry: value=151334.3 unit=gal
